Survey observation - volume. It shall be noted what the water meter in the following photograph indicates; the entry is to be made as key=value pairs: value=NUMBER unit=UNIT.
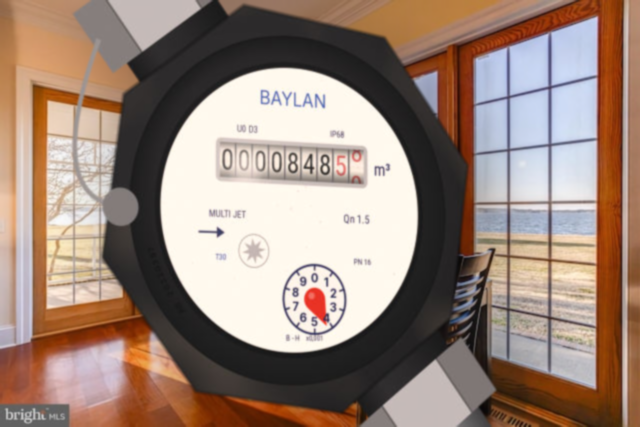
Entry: value=848.584 unit=m³
